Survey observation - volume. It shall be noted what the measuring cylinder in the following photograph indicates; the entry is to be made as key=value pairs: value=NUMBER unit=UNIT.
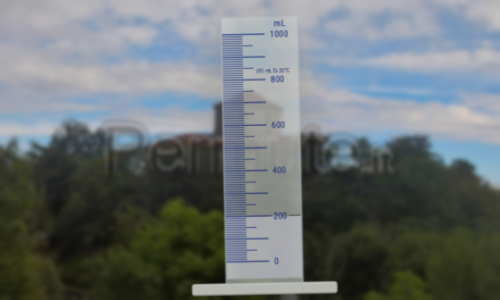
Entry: value=200 unit=mL
